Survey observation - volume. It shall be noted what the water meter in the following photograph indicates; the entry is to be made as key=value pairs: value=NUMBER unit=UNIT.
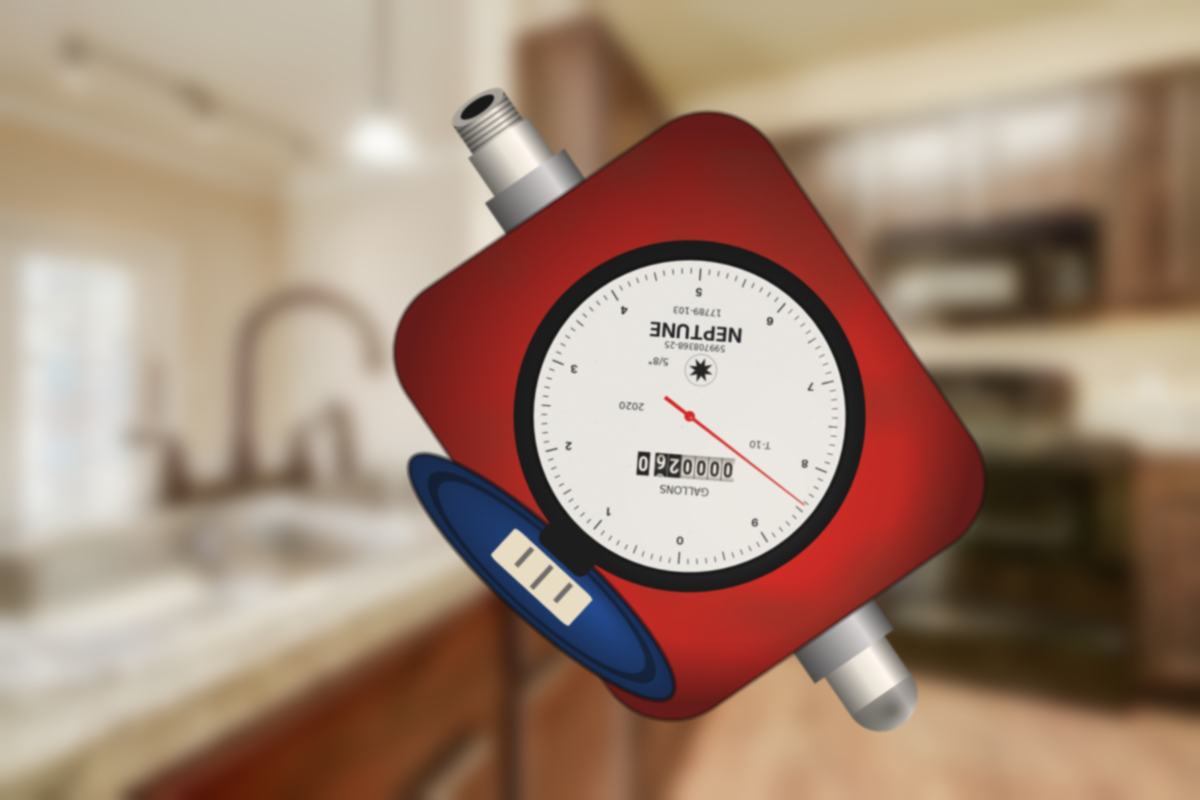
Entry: value=258.4 unit=gal
